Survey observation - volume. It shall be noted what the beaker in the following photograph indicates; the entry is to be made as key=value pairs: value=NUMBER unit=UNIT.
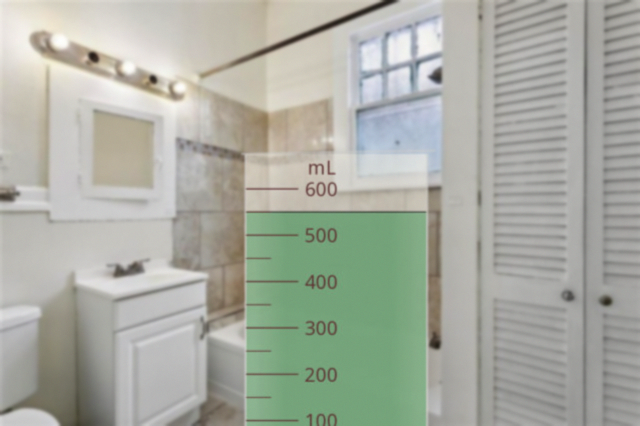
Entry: value=550 unit=mL
